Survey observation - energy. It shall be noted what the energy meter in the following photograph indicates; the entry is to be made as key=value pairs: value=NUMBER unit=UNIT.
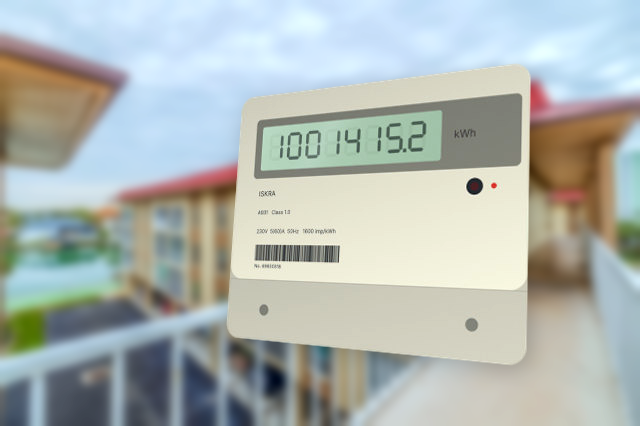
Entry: value=1001415.2 unit=kWh
